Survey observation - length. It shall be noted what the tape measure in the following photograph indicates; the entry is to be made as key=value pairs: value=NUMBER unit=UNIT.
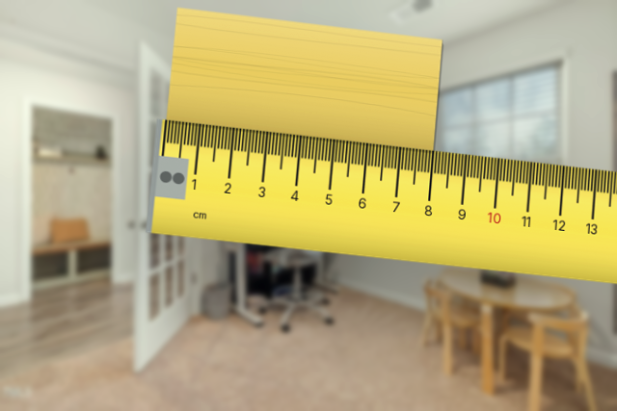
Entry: value=8 unit=cm
